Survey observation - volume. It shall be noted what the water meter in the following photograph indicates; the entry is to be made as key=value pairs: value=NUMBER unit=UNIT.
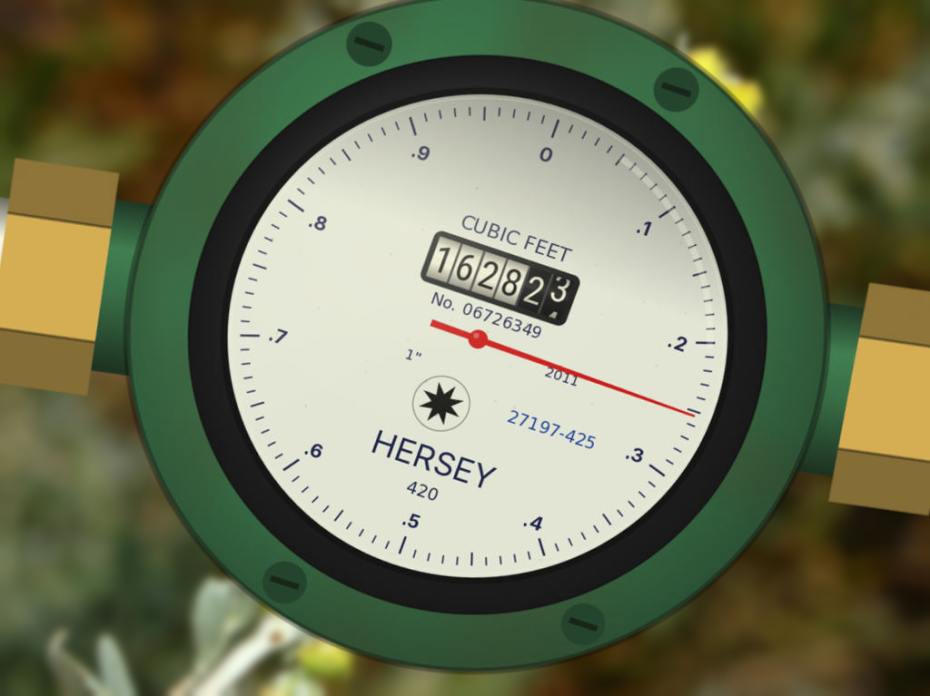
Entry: value=162823.25 unit=ft³
